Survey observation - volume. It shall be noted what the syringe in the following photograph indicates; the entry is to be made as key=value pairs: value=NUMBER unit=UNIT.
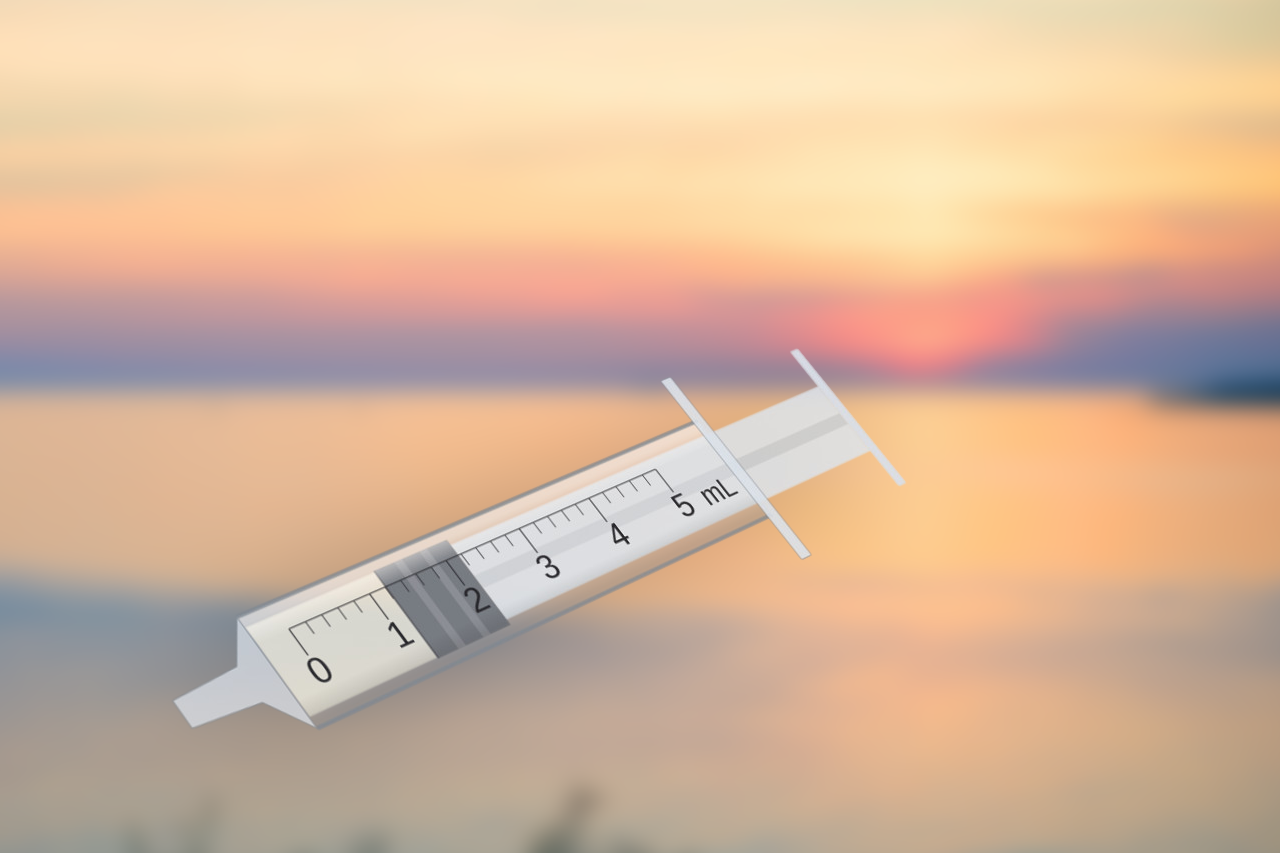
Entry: value=1.2 unit=mL
